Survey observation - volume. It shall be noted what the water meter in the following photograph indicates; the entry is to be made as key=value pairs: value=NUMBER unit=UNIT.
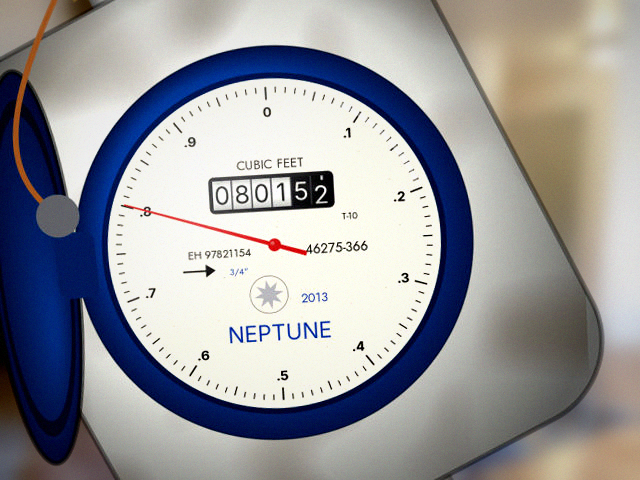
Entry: value=80151.80 unit=ft³
